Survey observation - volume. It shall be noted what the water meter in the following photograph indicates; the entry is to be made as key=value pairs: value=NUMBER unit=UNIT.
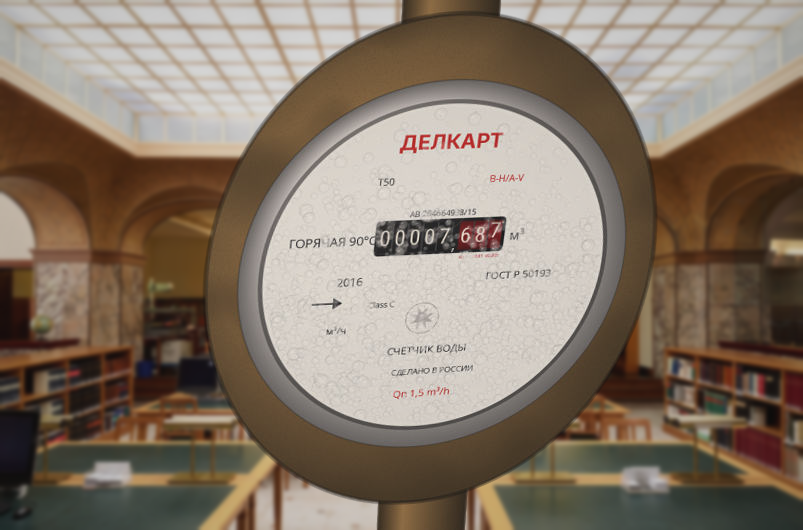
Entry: value=7.687 unit=m³
